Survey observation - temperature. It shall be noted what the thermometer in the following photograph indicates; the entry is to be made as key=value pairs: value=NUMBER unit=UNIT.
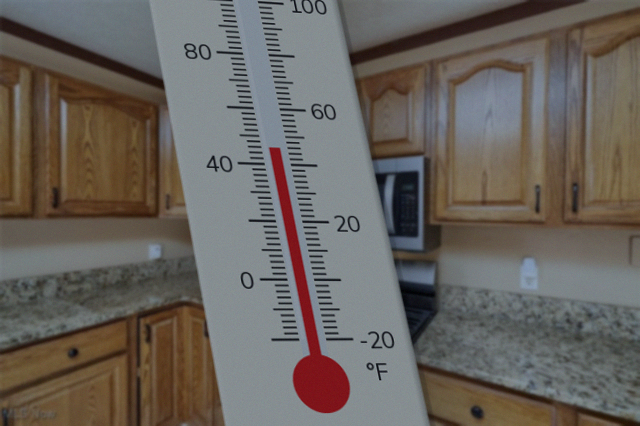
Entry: value=46 unit=°F
